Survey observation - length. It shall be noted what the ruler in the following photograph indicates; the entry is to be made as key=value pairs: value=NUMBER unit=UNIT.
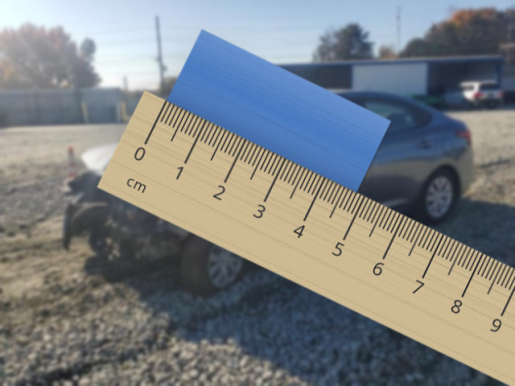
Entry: value=4.8 unit=cm
